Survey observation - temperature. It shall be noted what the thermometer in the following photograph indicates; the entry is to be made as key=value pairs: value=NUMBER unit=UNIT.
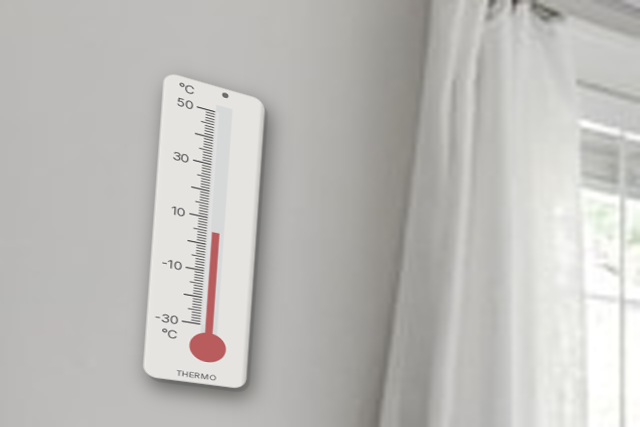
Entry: value=5 unit=°C
